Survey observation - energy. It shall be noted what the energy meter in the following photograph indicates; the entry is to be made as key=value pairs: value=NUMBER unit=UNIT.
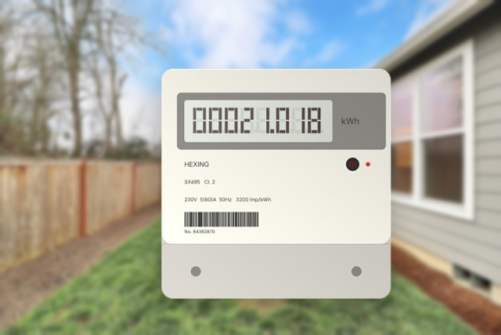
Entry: value=21.018 unit=kWh
